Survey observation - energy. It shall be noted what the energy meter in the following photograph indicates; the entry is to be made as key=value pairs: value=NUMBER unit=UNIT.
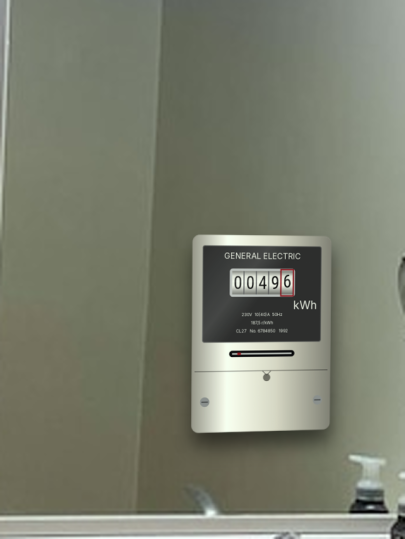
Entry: value=49.6 unit=kWh
